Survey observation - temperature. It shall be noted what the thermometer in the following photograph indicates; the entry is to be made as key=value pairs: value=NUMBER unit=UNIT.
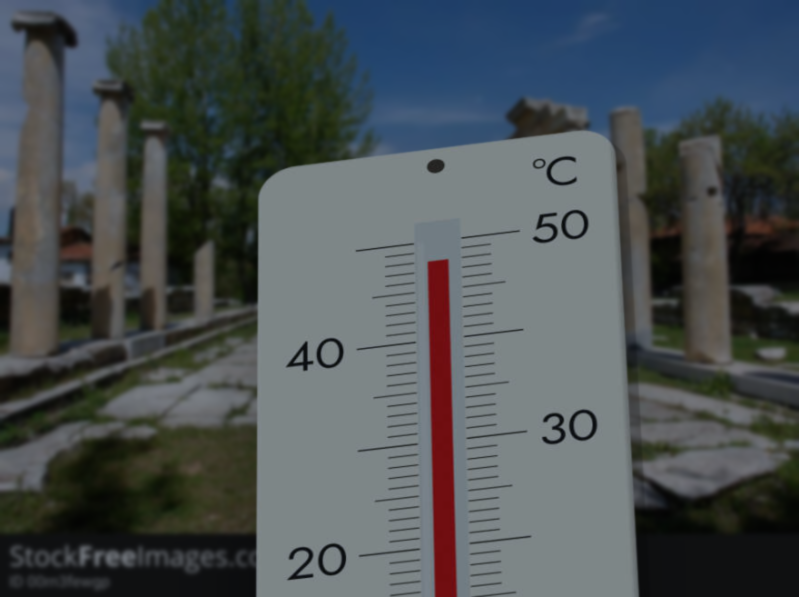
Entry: value=48 unit=°C
